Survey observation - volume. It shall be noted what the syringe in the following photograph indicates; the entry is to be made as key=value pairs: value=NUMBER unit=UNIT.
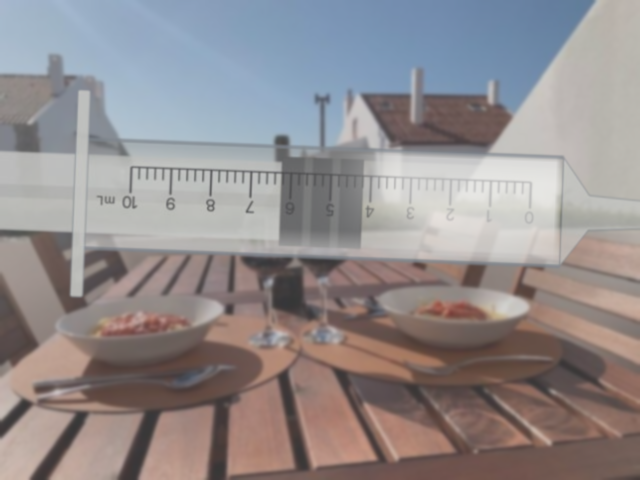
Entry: value=4.2 unit=mL
